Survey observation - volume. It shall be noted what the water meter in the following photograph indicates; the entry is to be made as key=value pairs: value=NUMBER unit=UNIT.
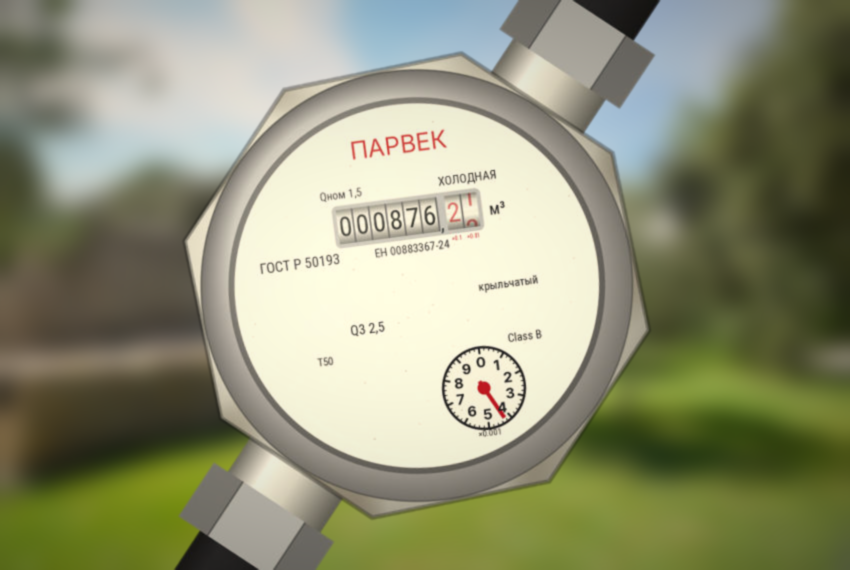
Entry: value=876.214 unit=m³
